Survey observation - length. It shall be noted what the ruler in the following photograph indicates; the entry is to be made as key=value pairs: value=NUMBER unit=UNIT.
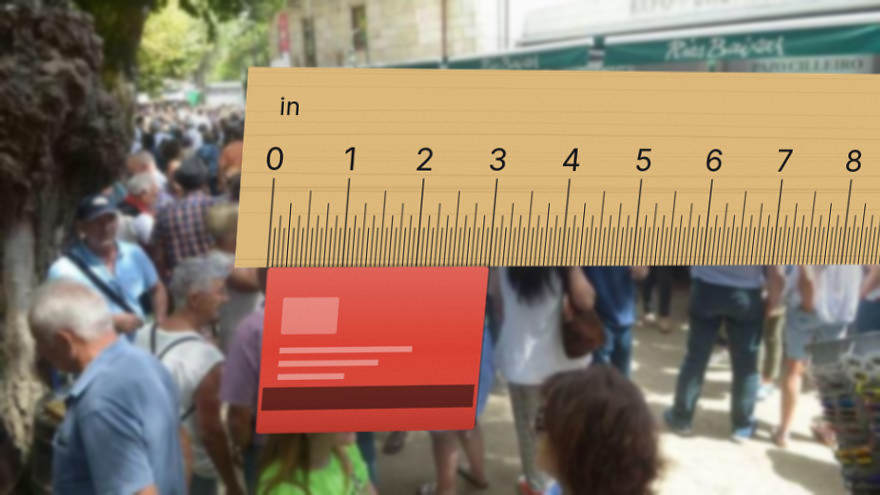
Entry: value=3 unit=in
